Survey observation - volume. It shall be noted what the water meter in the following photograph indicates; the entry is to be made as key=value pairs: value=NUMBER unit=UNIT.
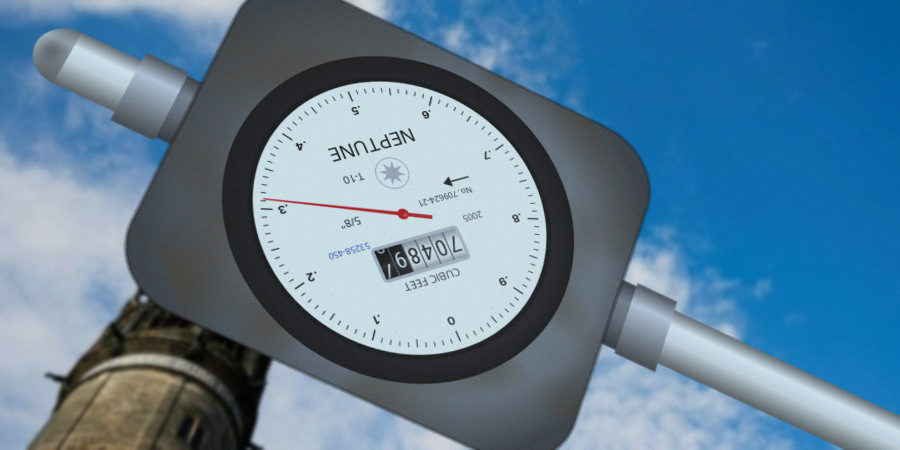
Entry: value=704897.31 unit=ft³
